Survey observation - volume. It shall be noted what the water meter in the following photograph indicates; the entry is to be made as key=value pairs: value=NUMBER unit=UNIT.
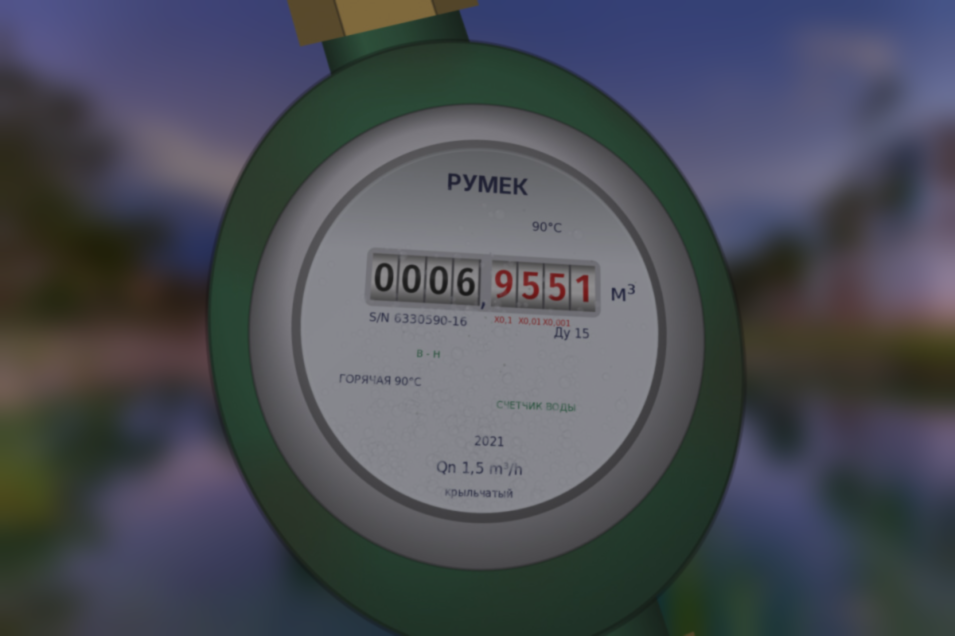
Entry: value=6.9551 unit=m³
